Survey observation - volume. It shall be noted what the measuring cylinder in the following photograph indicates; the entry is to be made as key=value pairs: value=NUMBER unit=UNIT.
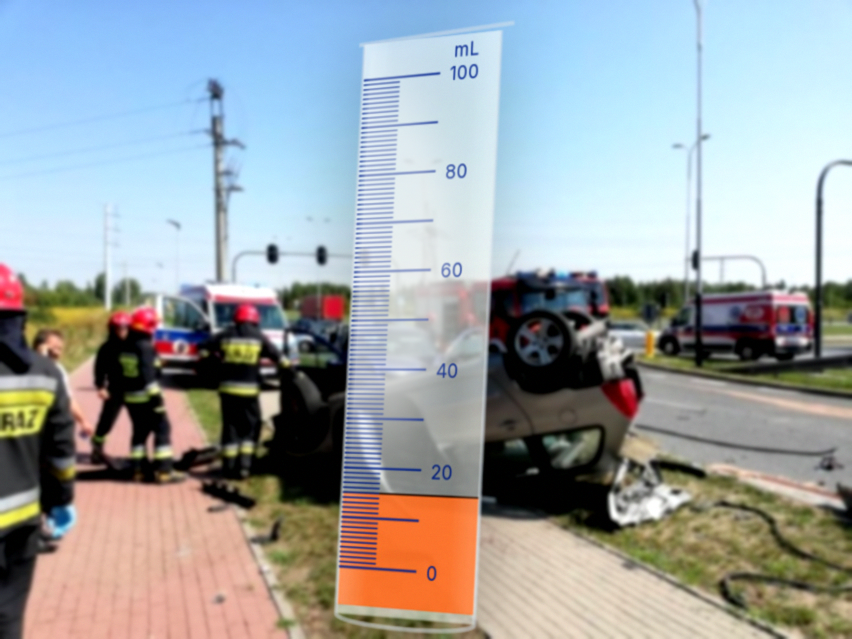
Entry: value=15 unit=mL
